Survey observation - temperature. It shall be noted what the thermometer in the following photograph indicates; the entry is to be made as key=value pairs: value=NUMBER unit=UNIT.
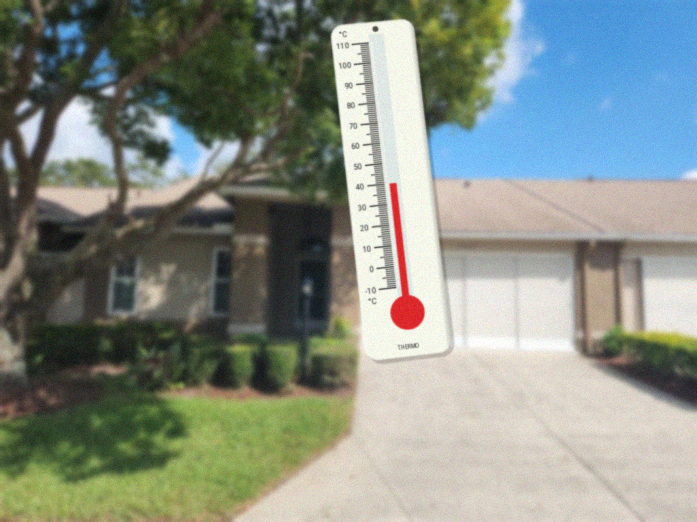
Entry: value=40 unit=°C
